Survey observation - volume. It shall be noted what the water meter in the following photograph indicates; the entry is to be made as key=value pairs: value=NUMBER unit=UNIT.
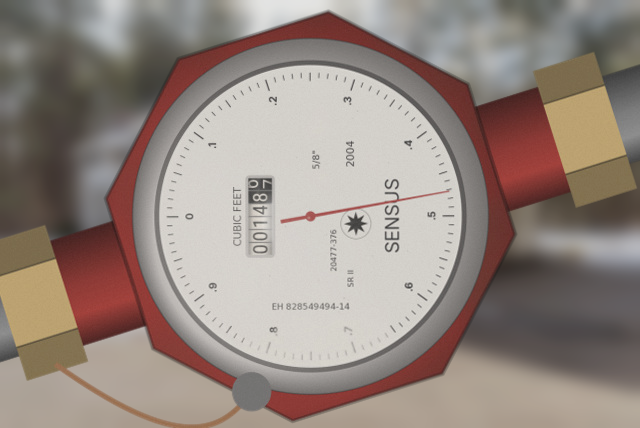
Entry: value=1486.47 unit=ft³
